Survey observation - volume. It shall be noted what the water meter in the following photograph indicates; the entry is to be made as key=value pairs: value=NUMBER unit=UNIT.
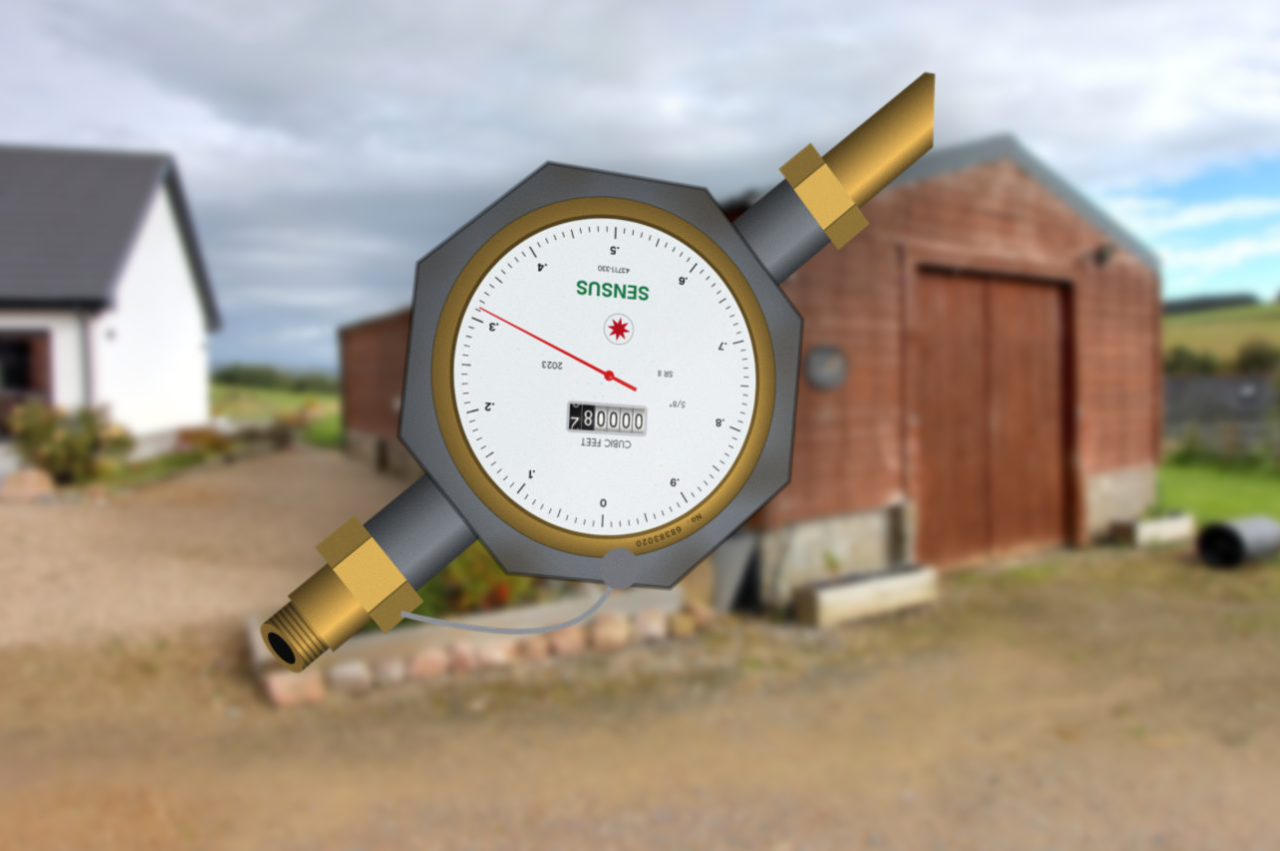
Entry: value=82.31 unit=ft³
